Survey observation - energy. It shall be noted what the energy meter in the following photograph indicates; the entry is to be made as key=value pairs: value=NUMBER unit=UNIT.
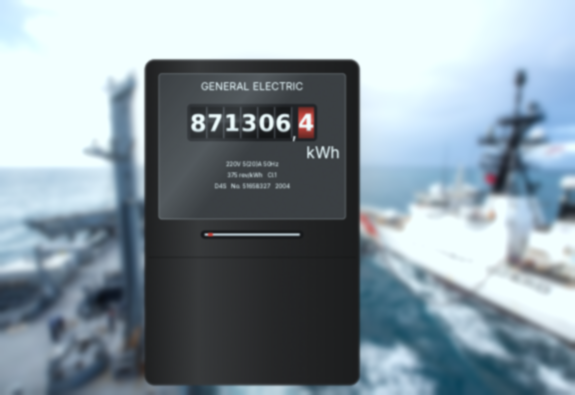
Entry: value=871306.4 unit=kWh
